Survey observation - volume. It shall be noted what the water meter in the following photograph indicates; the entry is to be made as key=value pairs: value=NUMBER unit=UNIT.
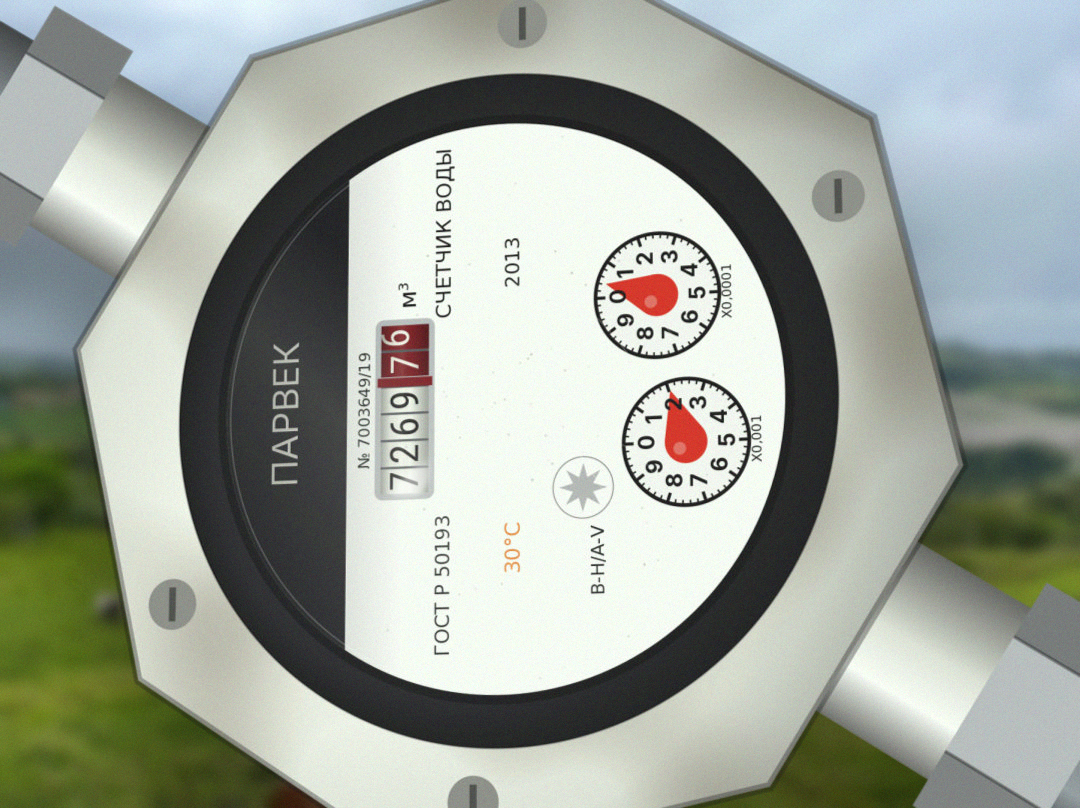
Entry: value=7269.7620 unit=m³
